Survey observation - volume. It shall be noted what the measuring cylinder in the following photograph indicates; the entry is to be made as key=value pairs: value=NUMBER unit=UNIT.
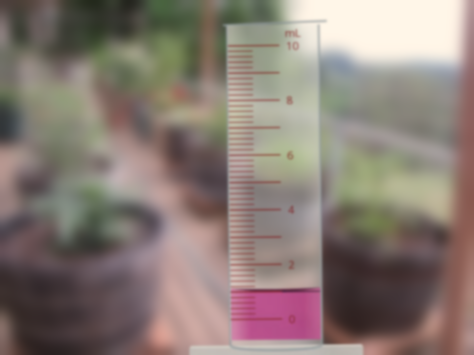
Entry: value=1 unit=mL
